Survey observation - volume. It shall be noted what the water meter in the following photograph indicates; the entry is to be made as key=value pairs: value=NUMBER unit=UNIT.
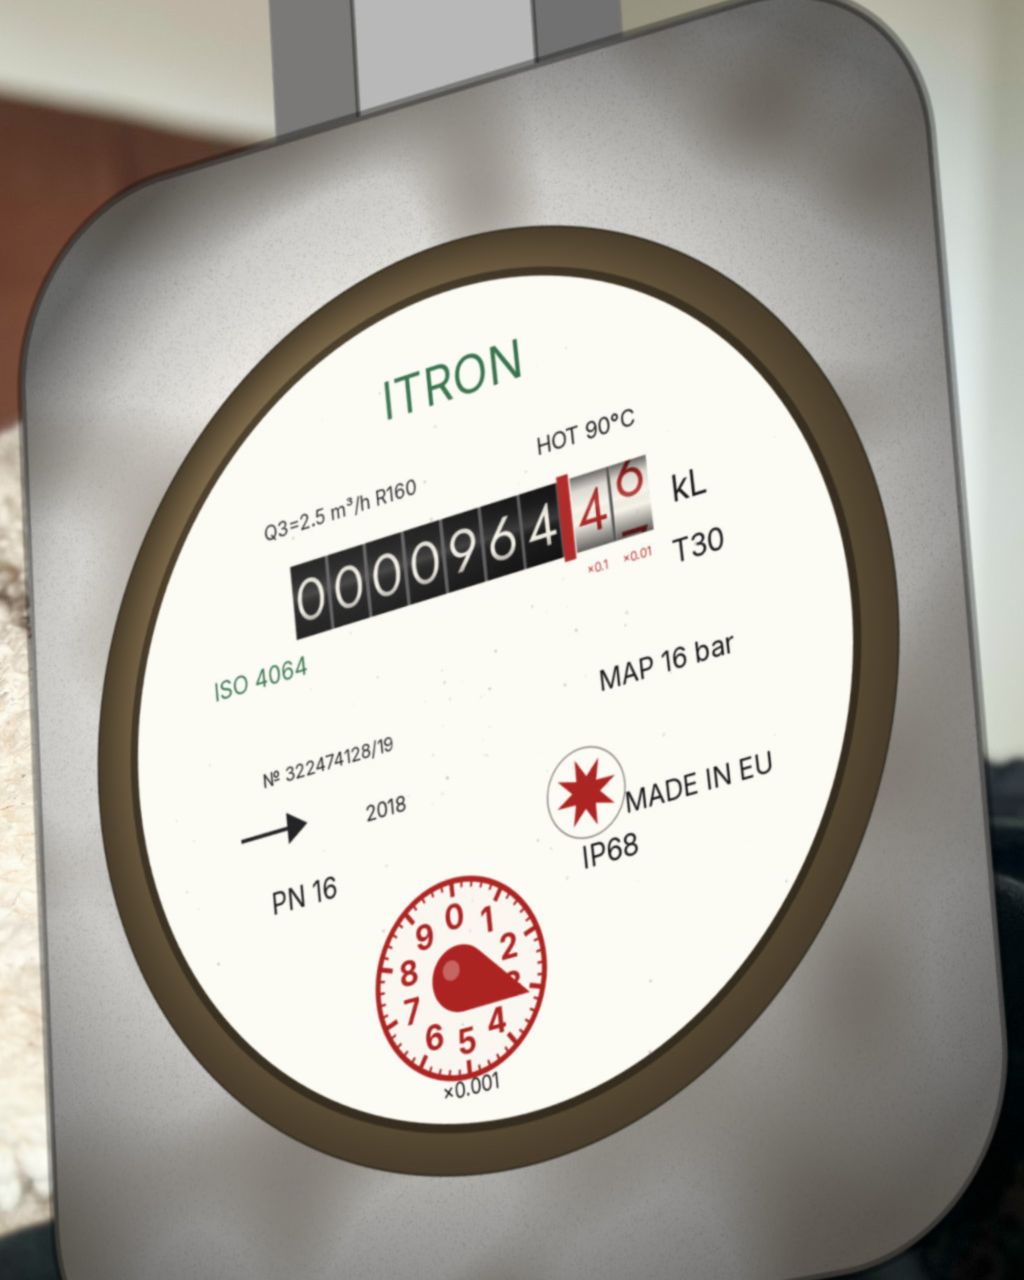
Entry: value=964.463 unit=kL
